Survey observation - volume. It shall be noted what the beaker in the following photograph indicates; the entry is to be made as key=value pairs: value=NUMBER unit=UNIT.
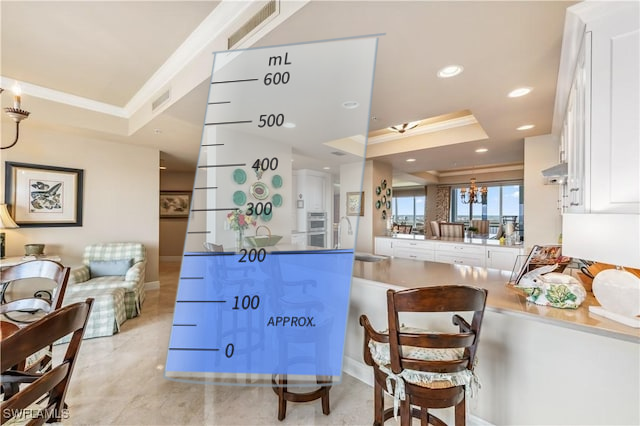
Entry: value=200 unit=mL
